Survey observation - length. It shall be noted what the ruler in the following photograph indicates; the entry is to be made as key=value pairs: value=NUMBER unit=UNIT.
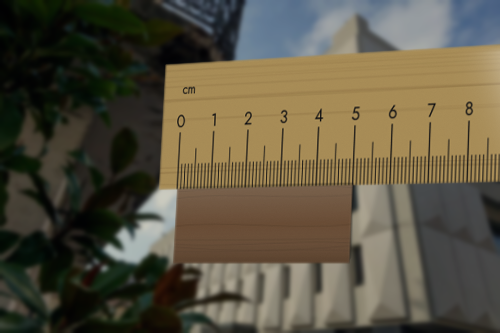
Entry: value=5 unit=cm
